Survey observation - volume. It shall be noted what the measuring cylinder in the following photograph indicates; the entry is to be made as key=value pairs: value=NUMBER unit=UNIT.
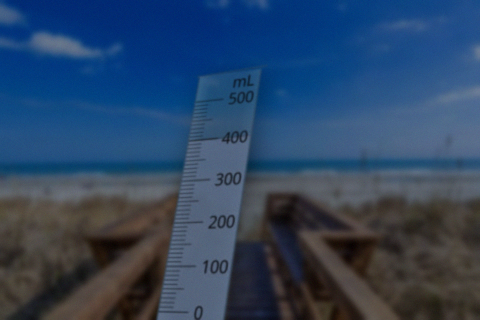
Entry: value=400 unit=mL
